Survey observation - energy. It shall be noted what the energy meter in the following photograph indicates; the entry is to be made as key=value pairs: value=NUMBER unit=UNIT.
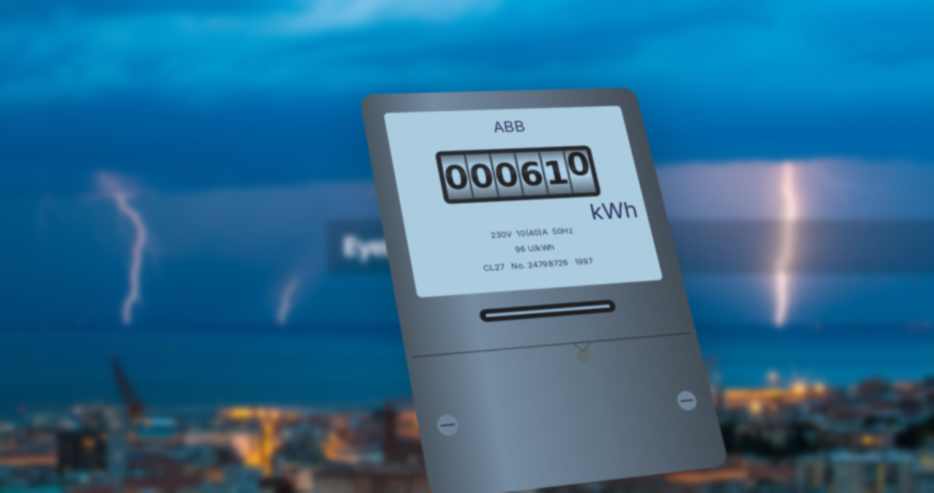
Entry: value=610 unit=kWh
